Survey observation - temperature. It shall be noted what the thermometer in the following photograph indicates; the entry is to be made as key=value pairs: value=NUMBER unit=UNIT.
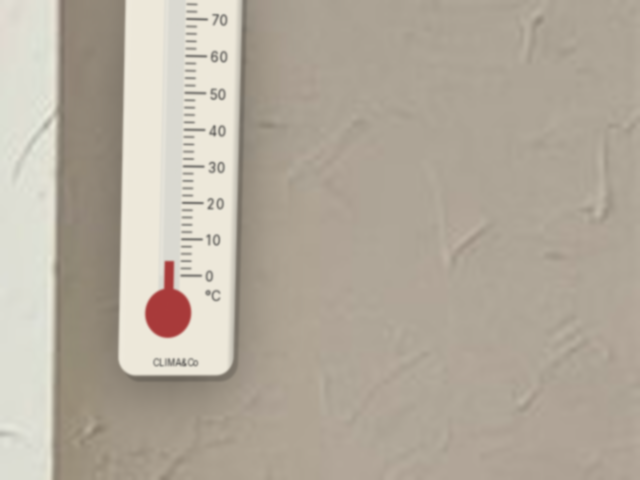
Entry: value=4 unit=°C
